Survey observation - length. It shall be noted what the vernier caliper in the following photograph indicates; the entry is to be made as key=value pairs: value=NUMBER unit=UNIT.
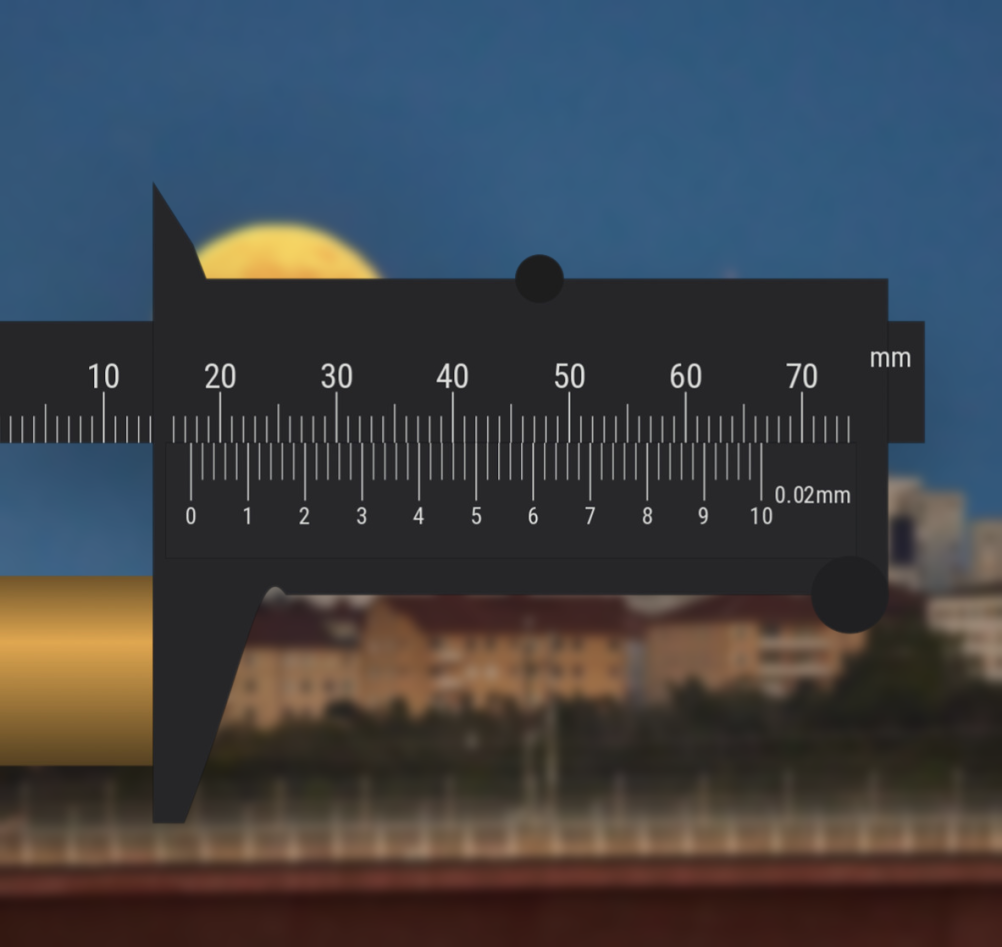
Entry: value=17.5 unit=mm
